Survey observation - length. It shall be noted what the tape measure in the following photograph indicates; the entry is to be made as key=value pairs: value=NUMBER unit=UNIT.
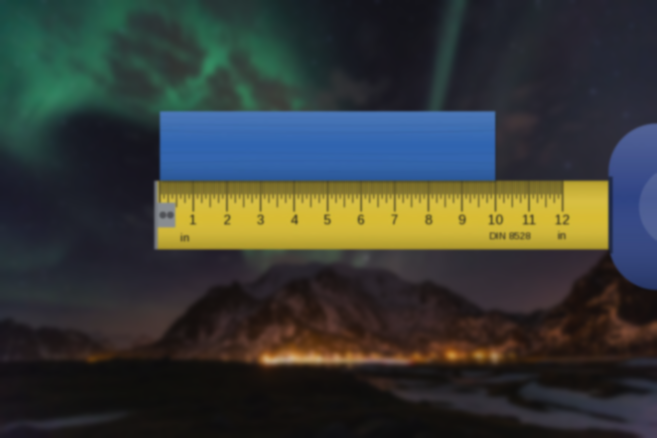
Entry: value=10 unit=in
